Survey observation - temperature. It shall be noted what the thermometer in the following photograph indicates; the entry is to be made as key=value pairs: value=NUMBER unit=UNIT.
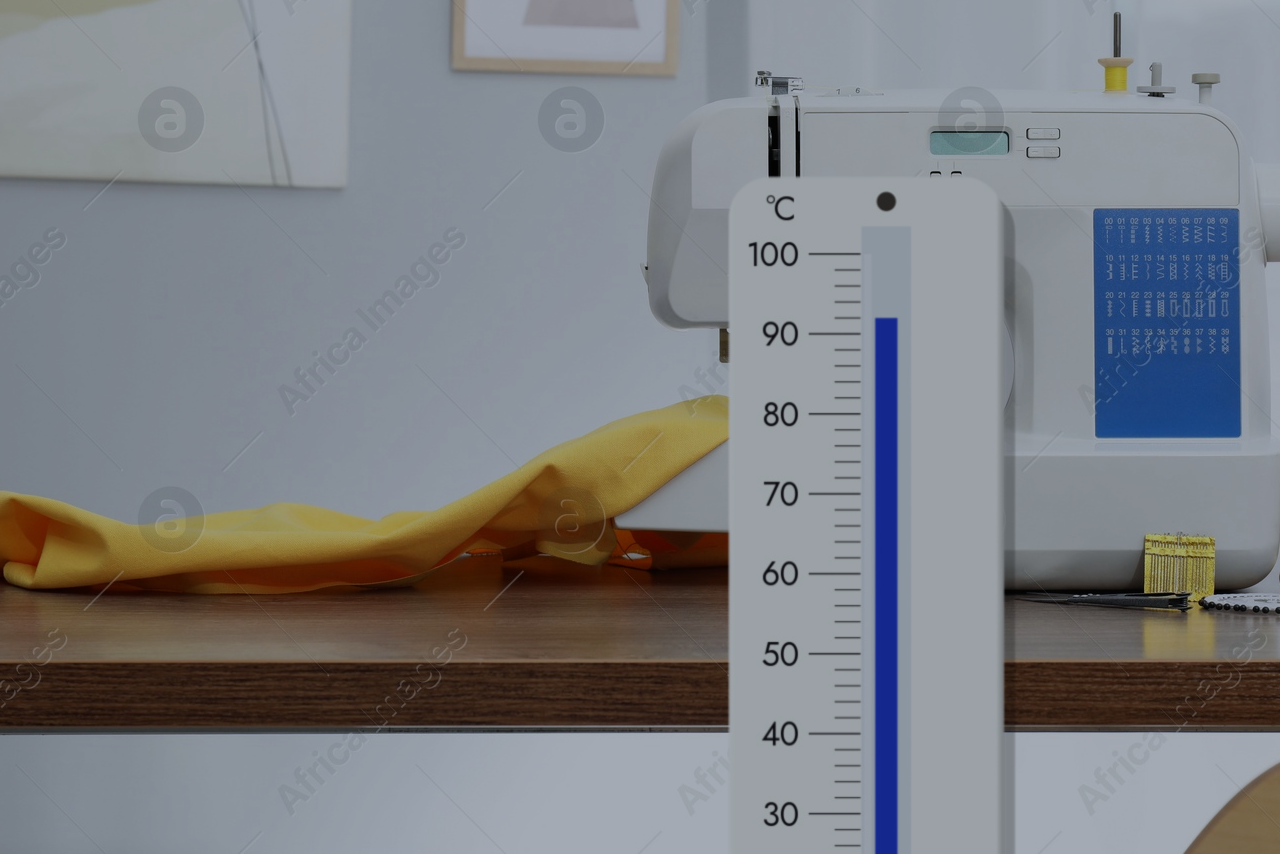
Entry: value=92 unit=°C
